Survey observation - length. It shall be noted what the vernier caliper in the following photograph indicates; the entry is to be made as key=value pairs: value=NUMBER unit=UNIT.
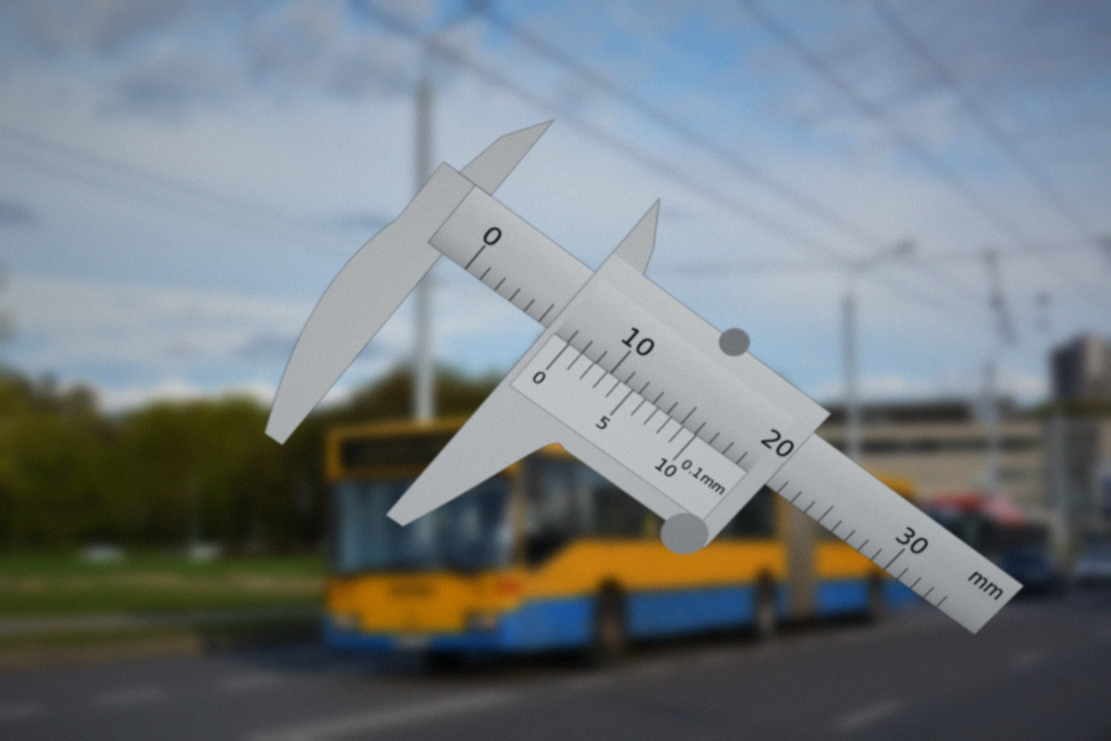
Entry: value=7.1 unit=mm
